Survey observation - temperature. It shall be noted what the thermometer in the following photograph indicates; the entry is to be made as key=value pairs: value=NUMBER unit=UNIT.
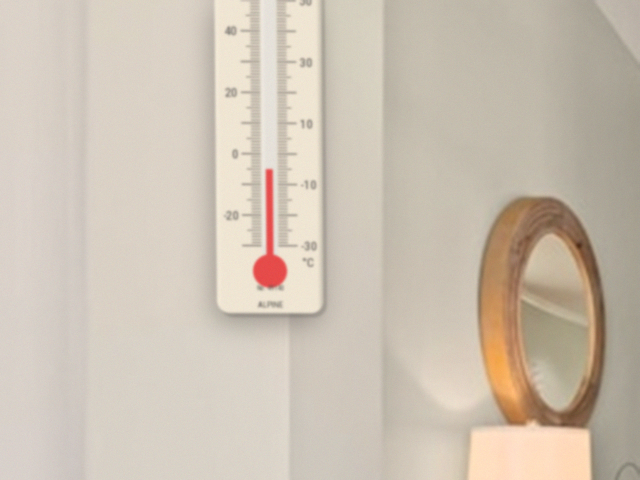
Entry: value=-5 unit=°C
